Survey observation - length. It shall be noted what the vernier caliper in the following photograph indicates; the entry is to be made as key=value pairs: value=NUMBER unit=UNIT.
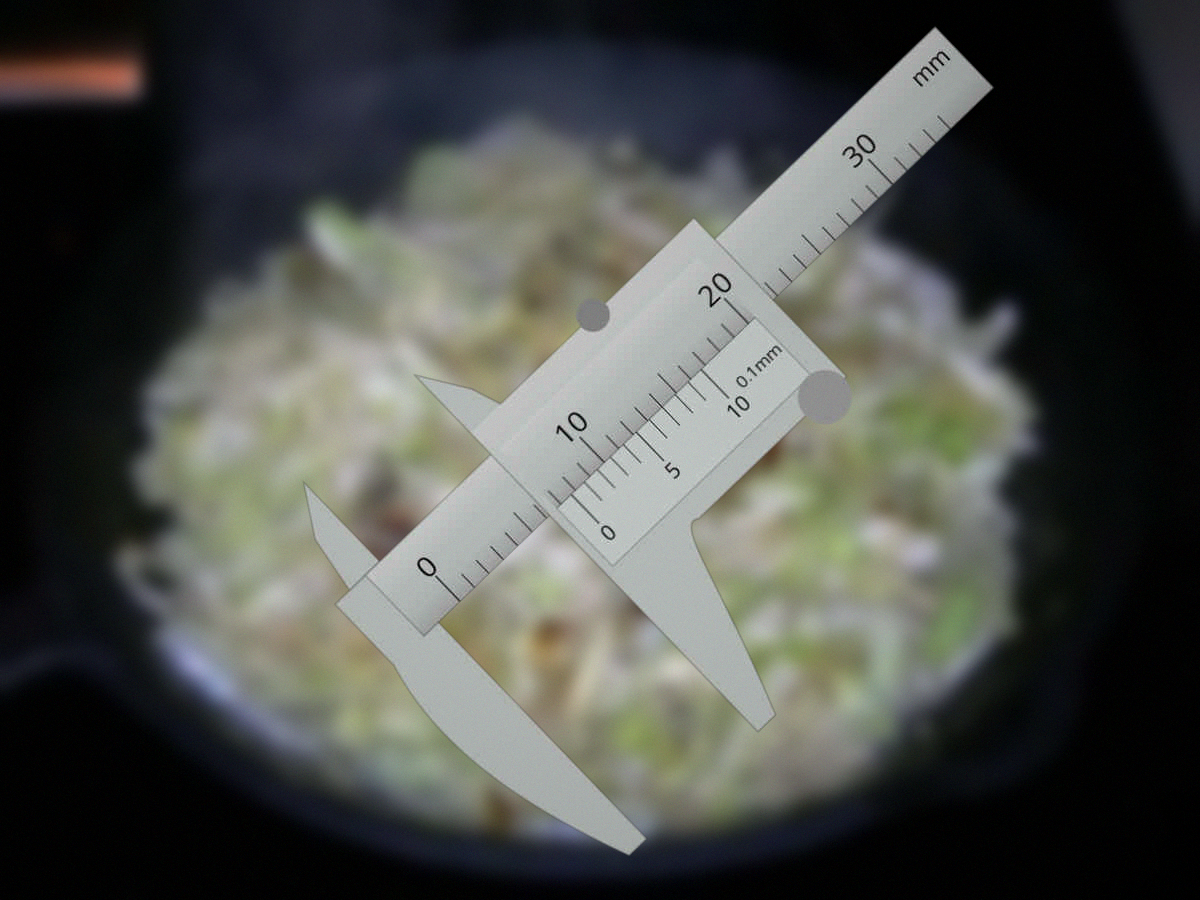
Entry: value=7.7 unit=mm
